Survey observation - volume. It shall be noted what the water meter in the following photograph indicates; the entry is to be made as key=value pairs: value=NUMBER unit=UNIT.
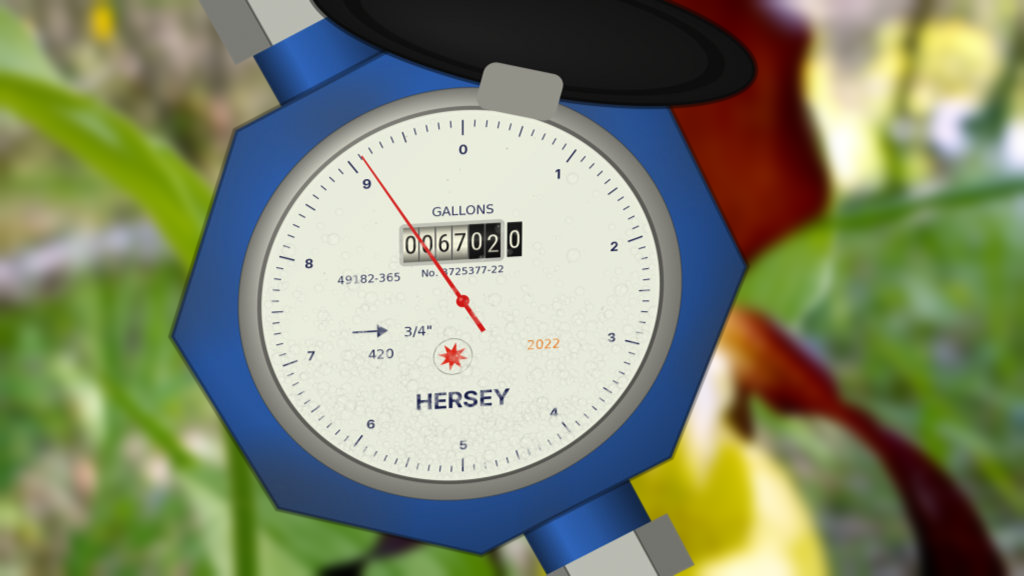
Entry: value=67019.1 unit=gal
